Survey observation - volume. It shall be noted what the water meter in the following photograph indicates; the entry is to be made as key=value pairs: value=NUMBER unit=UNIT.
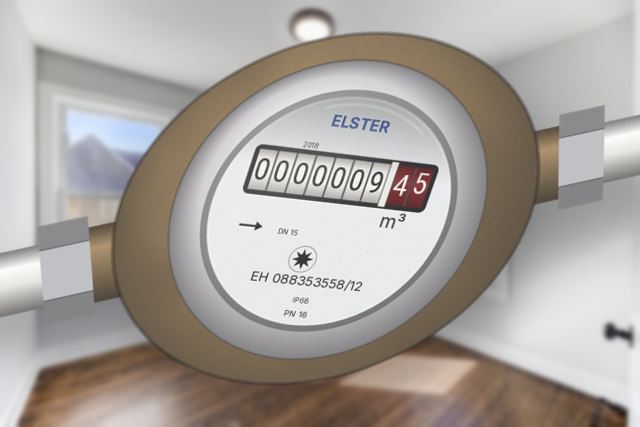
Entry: value=9.45 unit=m³
